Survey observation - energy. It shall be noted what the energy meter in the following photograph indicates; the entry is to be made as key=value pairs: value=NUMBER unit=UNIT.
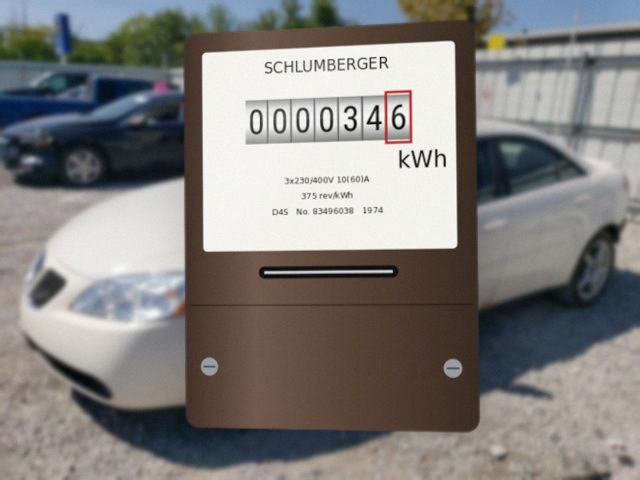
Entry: value=34.6 unit=kWh
